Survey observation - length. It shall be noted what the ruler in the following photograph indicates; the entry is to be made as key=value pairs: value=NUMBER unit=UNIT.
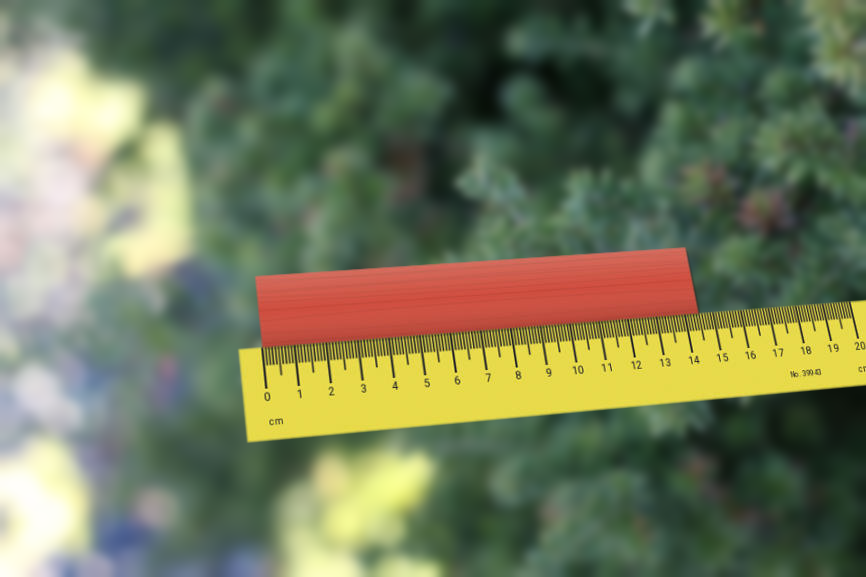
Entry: value=14.5 unit=cm
